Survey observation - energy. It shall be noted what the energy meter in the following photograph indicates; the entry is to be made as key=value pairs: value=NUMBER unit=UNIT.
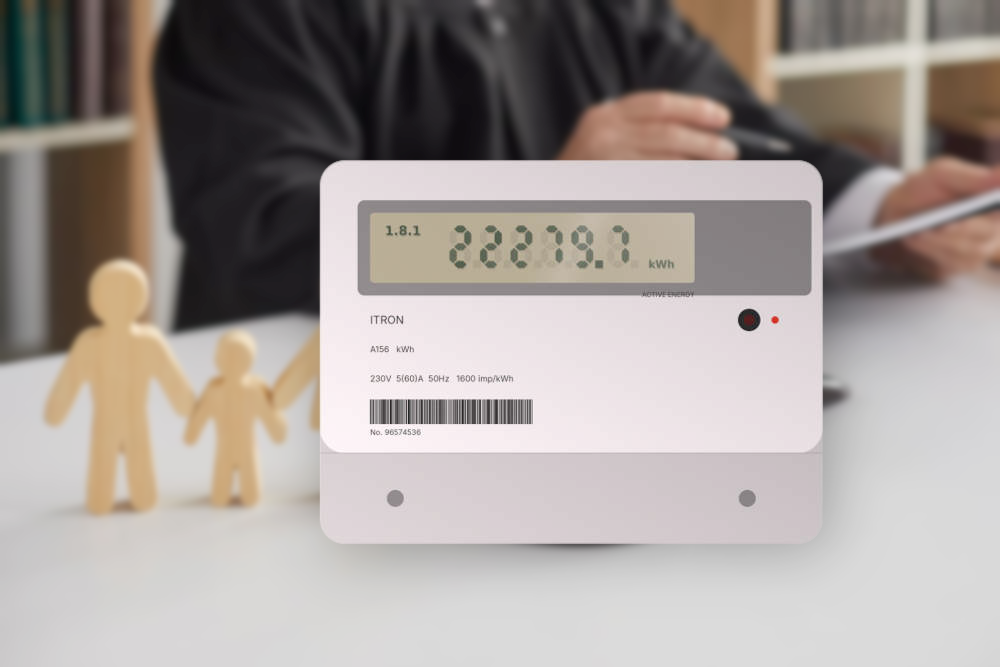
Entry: value=22279.7 unit=kWh
